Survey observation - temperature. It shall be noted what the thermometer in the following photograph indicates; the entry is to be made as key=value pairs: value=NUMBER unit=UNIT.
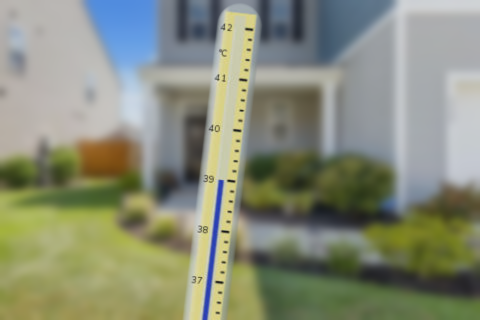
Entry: value=39 unit=°C
